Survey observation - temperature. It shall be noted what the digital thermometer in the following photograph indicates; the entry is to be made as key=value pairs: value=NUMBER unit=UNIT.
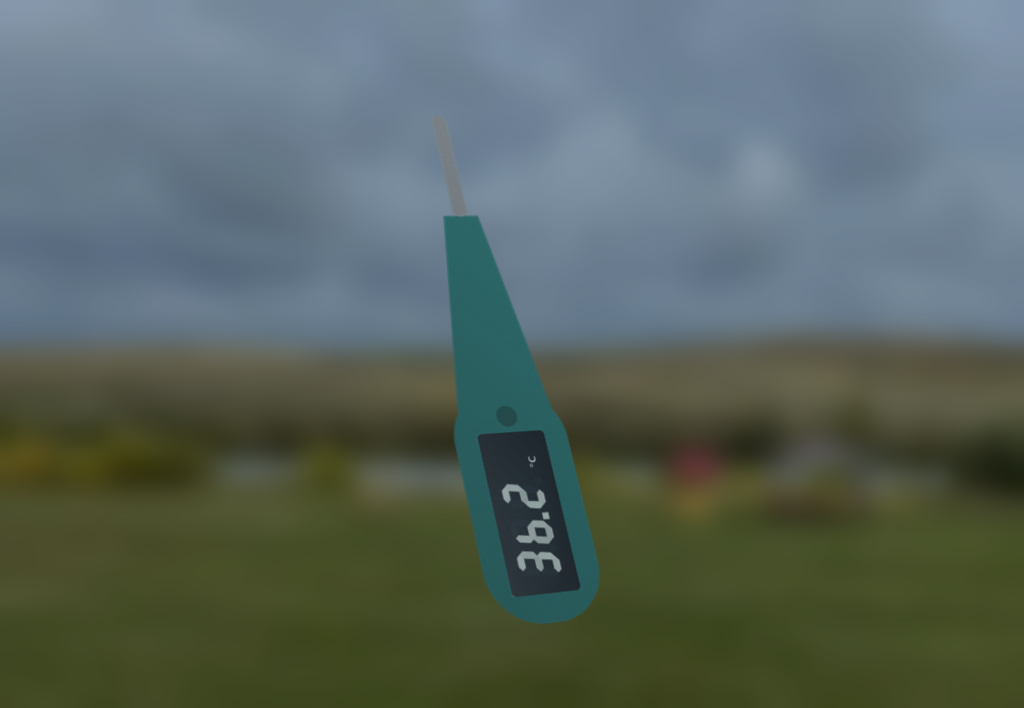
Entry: value=36.2 unit=°C
